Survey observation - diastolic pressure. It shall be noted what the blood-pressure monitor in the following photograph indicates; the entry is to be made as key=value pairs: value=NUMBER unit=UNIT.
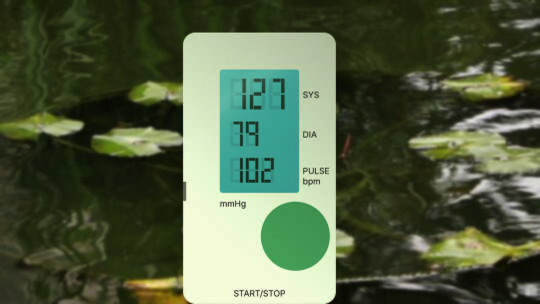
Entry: value=79 unit=mmHg
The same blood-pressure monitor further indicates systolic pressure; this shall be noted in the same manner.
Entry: value=127 unit=mmHg
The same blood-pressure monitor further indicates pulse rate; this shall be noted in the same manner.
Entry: value=102 unit=bpm
